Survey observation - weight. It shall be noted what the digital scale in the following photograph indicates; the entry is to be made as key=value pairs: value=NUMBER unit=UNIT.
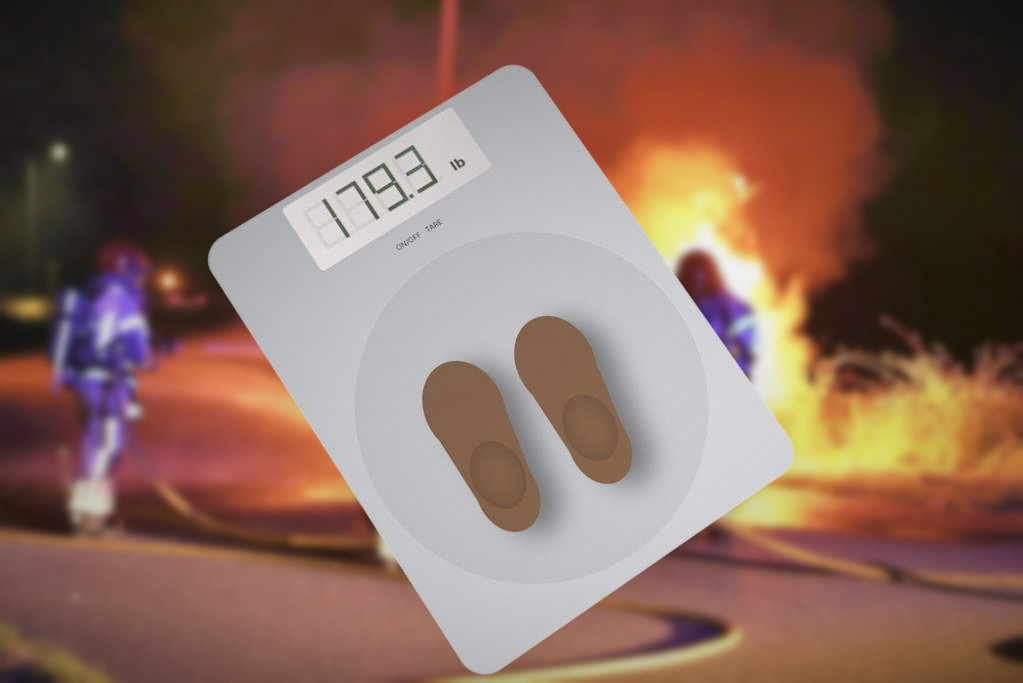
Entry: value=179.3 unit=lb
